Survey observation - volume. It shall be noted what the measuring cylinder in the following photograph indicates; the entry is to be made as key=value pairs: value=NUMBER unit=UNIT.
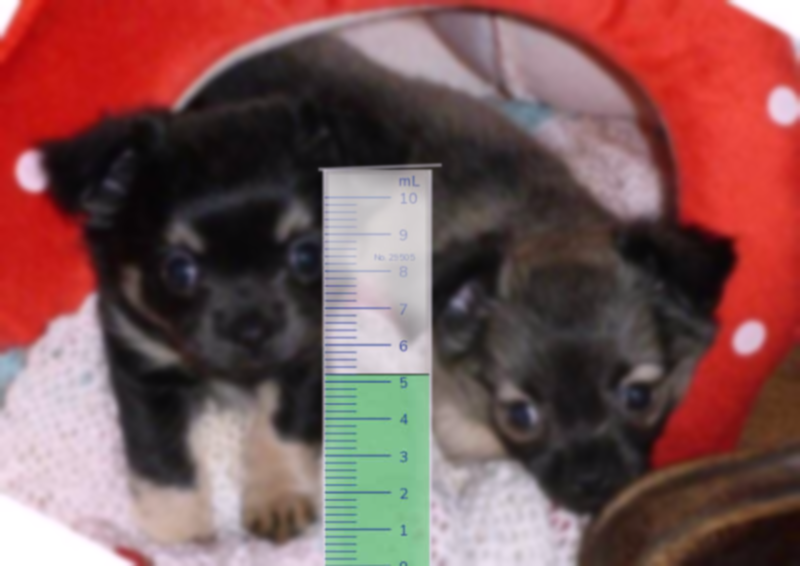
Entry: value=5.2 unit=mL
